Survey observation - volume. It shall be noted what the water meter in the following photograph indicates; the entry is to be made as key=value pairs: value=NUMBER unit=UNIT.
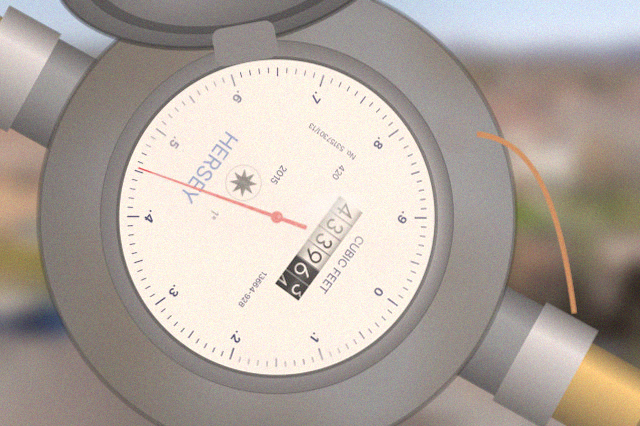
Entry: value=433963.45 unit=ft³
